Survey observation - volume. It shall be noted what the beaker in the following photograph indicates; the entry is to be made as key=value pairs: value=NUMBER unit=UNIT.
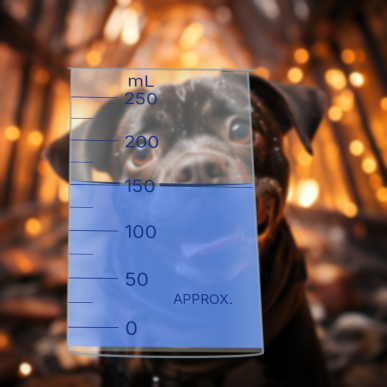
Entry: value=150 unit=mL
